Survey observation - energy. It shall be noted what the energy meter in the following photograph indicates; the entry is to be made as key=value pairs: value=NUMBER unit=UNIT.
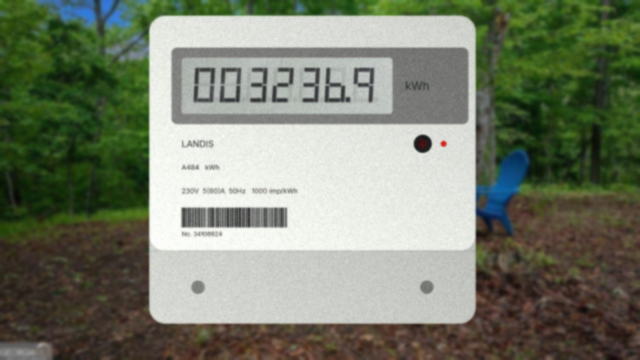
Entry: value=3236.9 unit=kWh
